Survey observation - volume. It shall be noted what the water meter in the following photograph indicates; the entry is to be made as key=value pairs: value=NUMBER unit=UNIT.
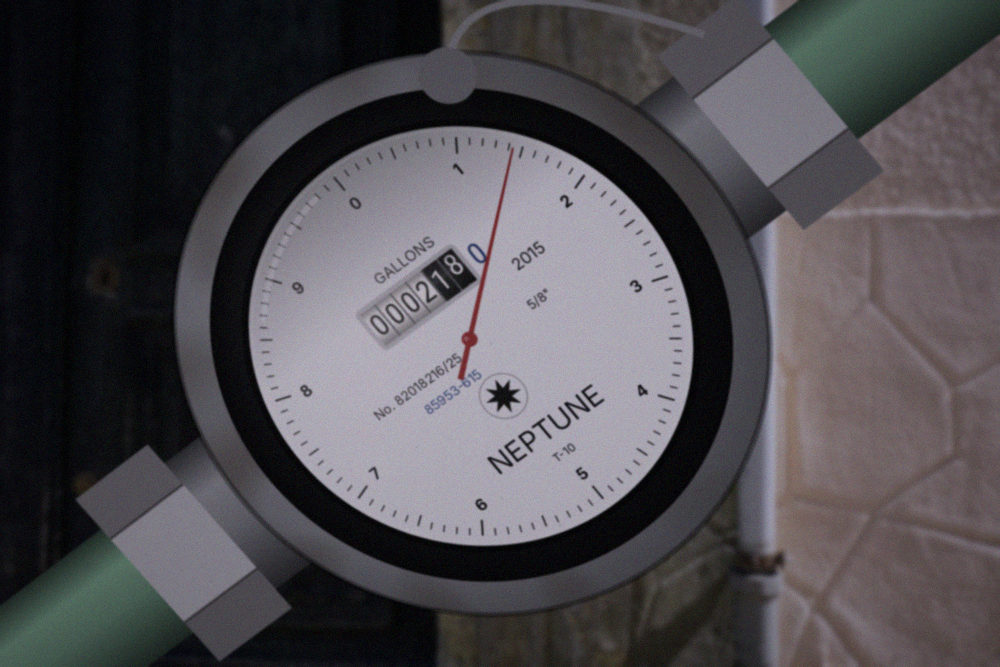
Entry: value=2181.4 unit=gal
